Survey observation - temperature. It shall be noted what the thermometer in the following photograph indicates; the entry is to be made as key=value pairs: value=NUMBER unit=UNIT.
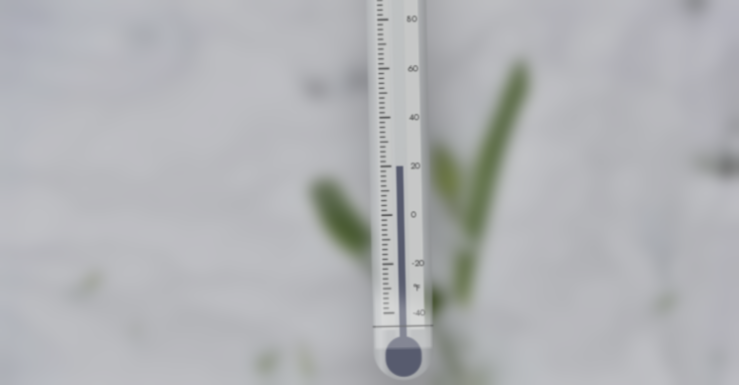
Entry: value=20 unit=°F
